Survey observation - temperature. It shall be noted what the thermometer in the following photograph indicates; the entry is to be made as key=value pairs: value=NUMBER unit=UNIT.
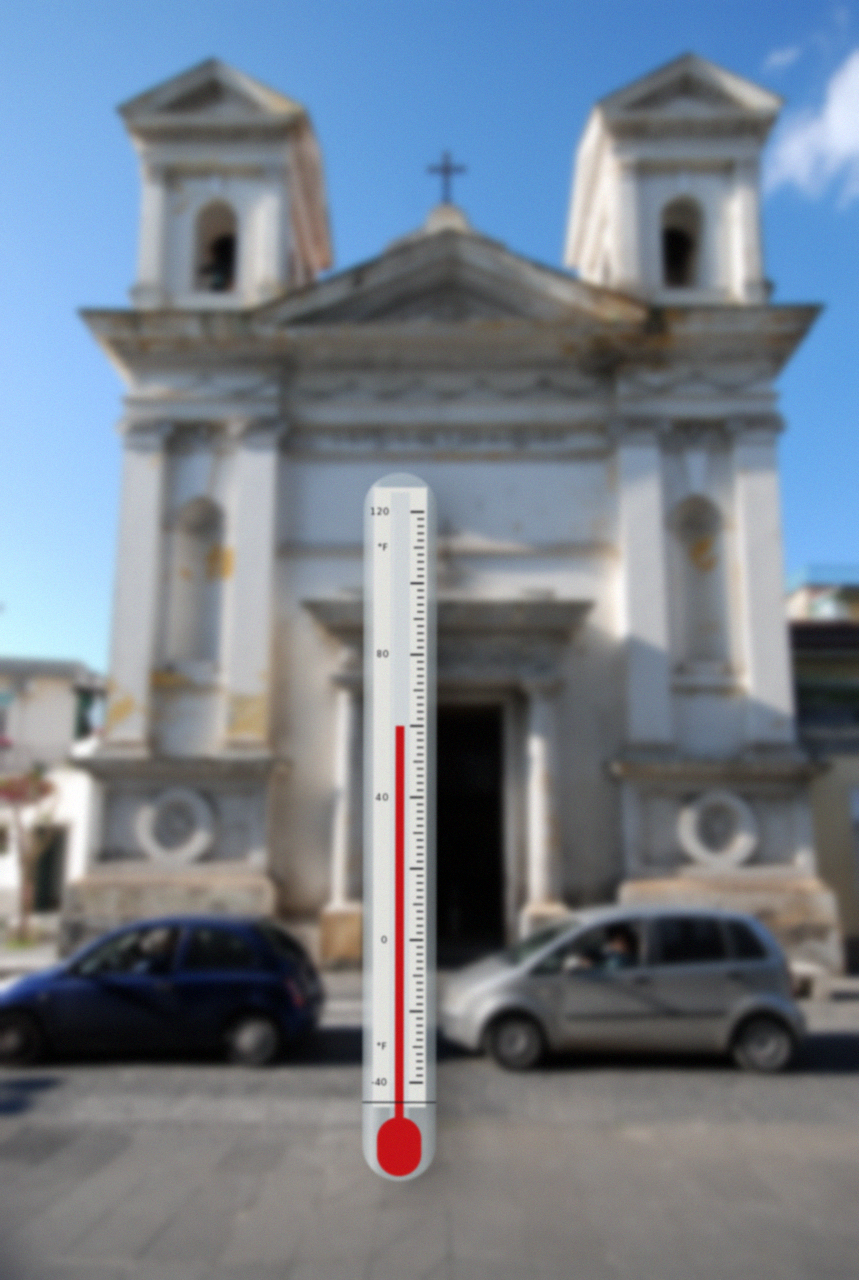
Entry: value=60 unit=°F
